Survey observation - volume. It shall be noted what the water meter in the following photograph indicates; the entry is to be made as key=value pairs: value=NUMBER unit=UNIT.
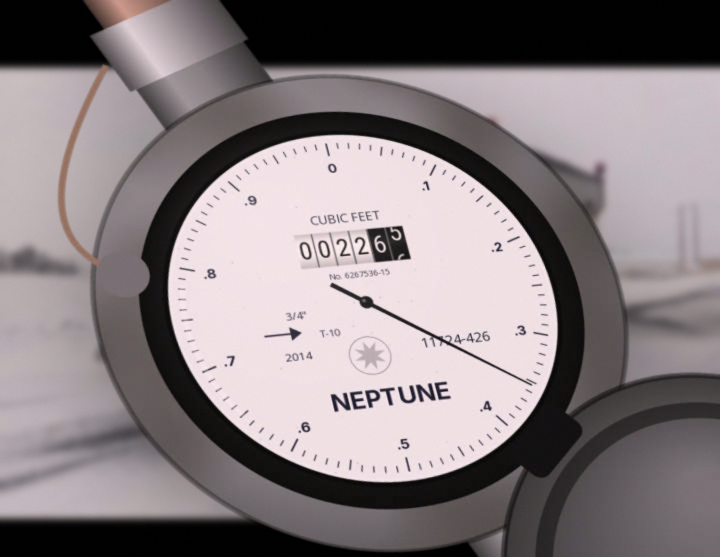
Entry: value=2265.35 unit=ft³
